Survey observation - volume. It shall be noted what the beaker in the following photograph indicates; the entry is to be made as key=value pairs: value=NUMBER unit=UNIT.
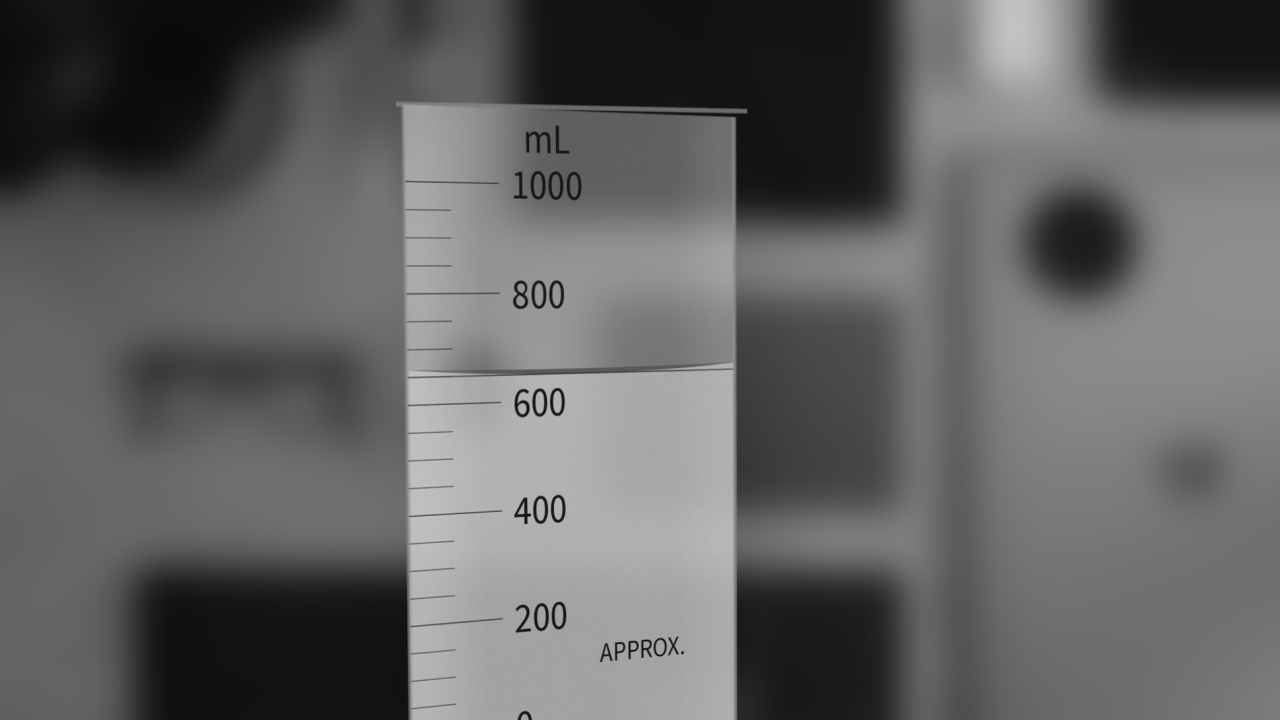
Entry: value=650 unit=mL
